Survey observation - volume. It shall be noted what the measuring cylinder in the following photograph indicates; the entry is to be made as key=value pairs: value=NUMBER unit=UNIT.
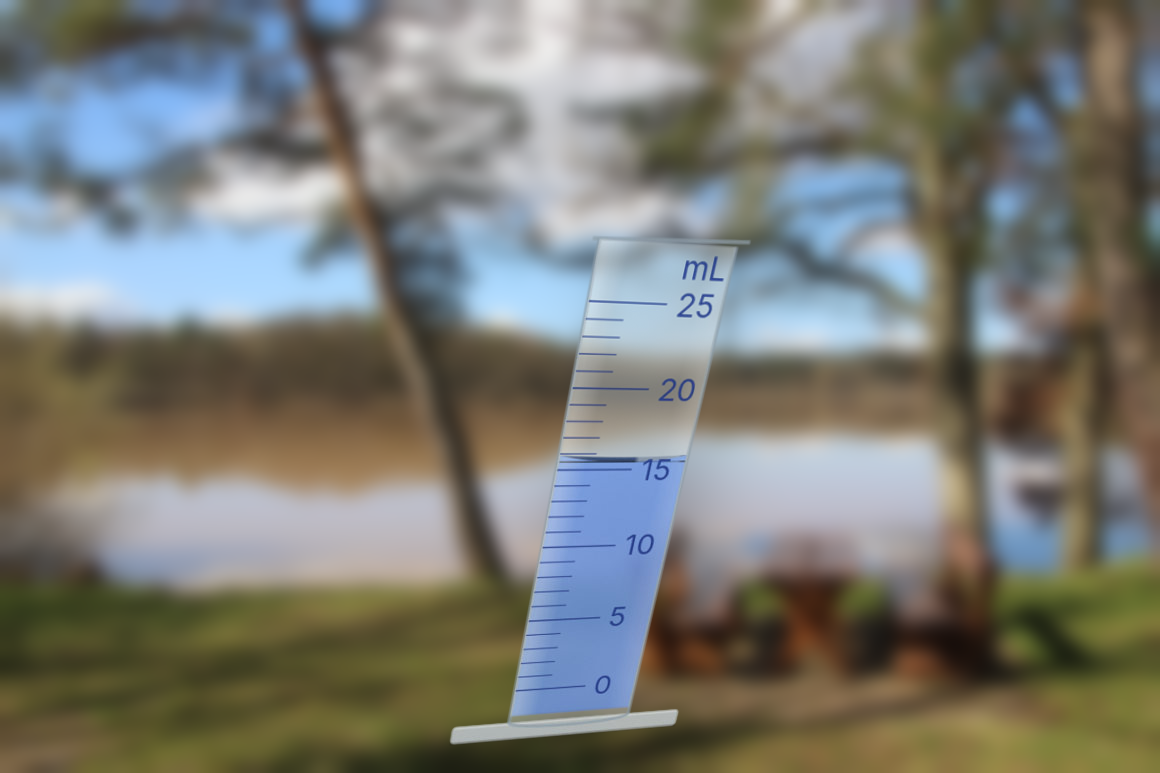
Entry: value=15.5 unit=mL
